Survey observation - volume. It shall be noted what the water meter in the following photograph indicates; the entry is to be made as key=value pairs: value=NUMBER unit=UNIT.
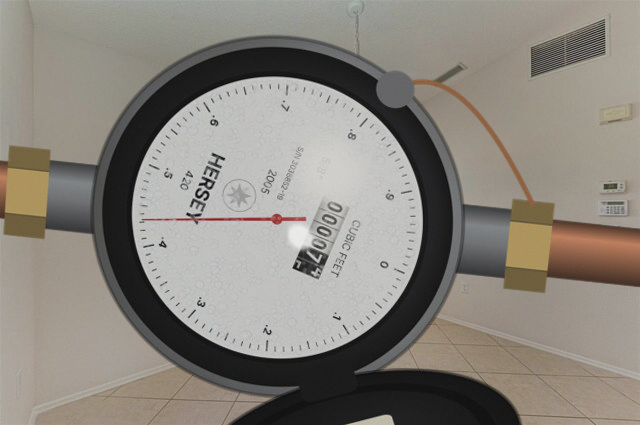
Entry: value=74.43 unit=ft³
